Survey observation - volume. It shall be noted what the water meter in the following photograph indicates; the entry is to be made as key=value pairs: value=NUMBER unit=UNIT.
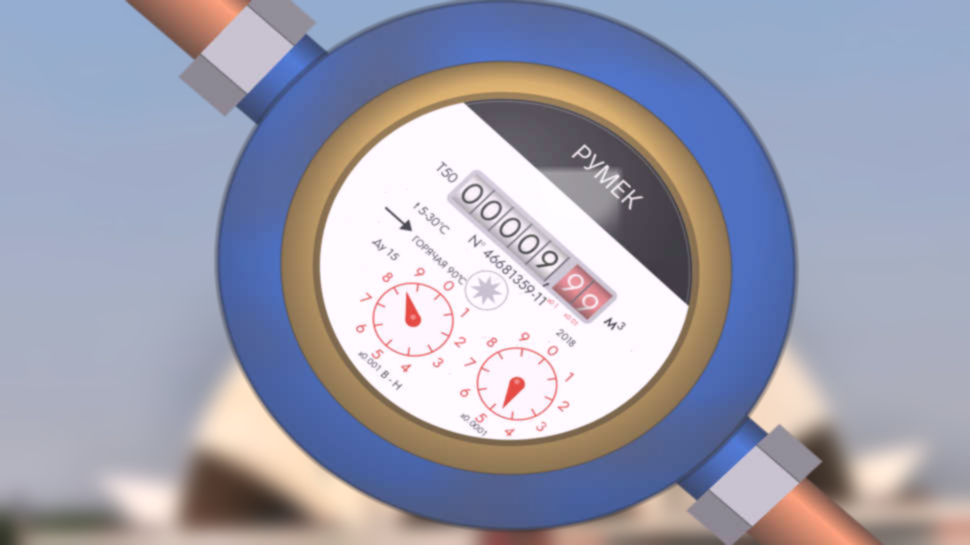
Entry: value=9.9884 unit=m³
